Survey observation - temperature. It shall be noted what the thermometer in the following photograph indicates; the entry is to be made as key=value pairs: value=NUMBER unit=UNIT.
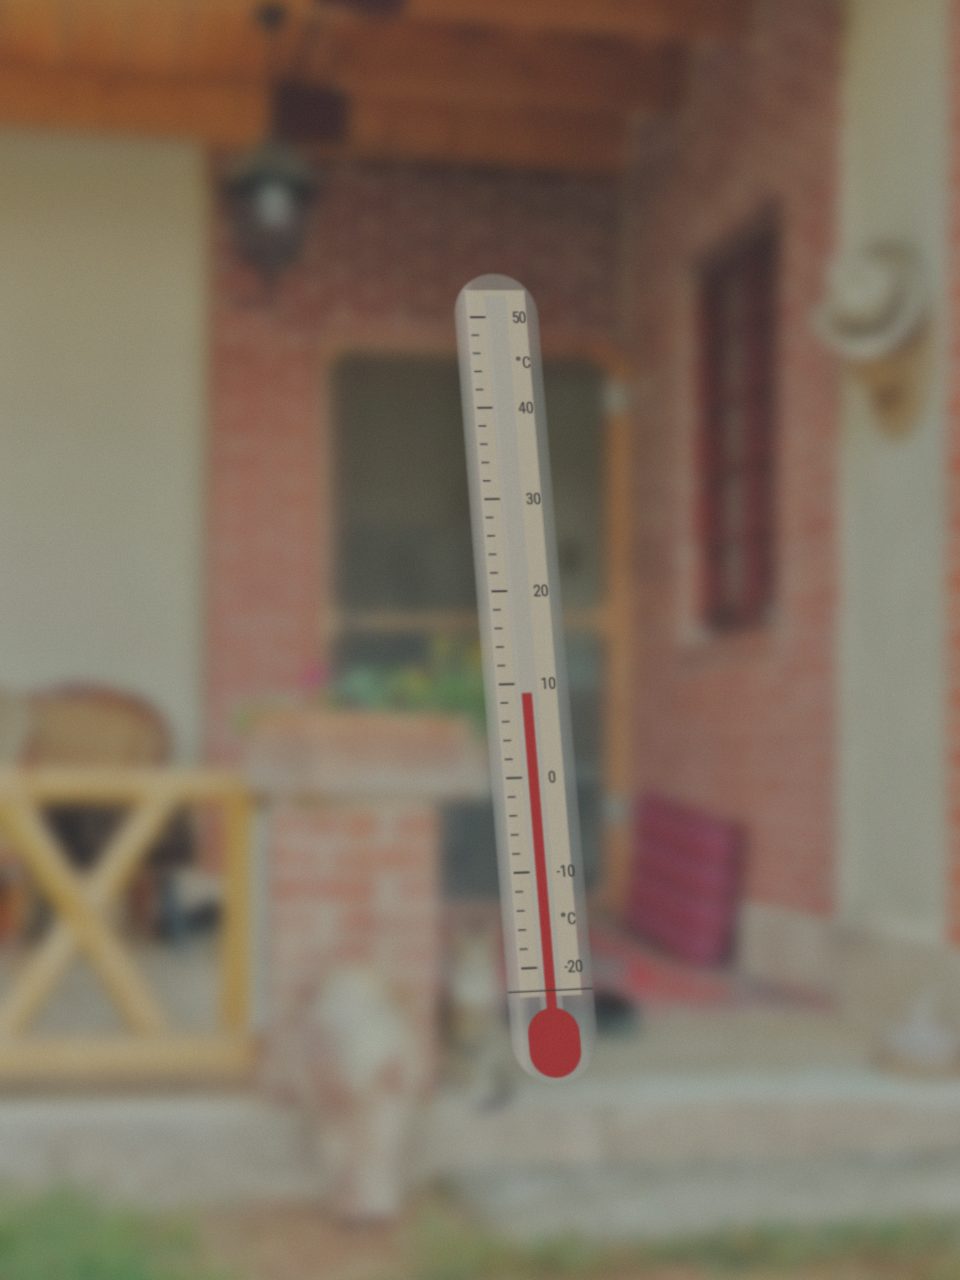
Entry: value=9 unit=°C
